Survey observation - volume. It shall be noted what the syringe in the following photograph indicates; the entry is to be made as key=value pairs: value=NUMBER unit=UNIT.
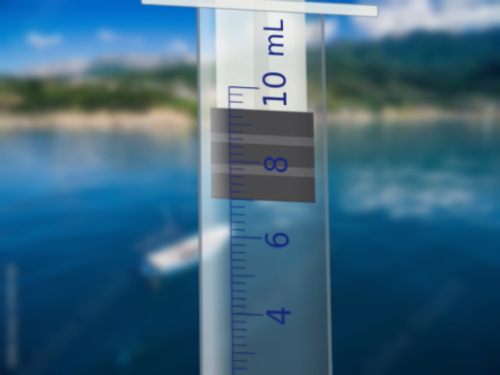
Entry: value=7 unit=mL
